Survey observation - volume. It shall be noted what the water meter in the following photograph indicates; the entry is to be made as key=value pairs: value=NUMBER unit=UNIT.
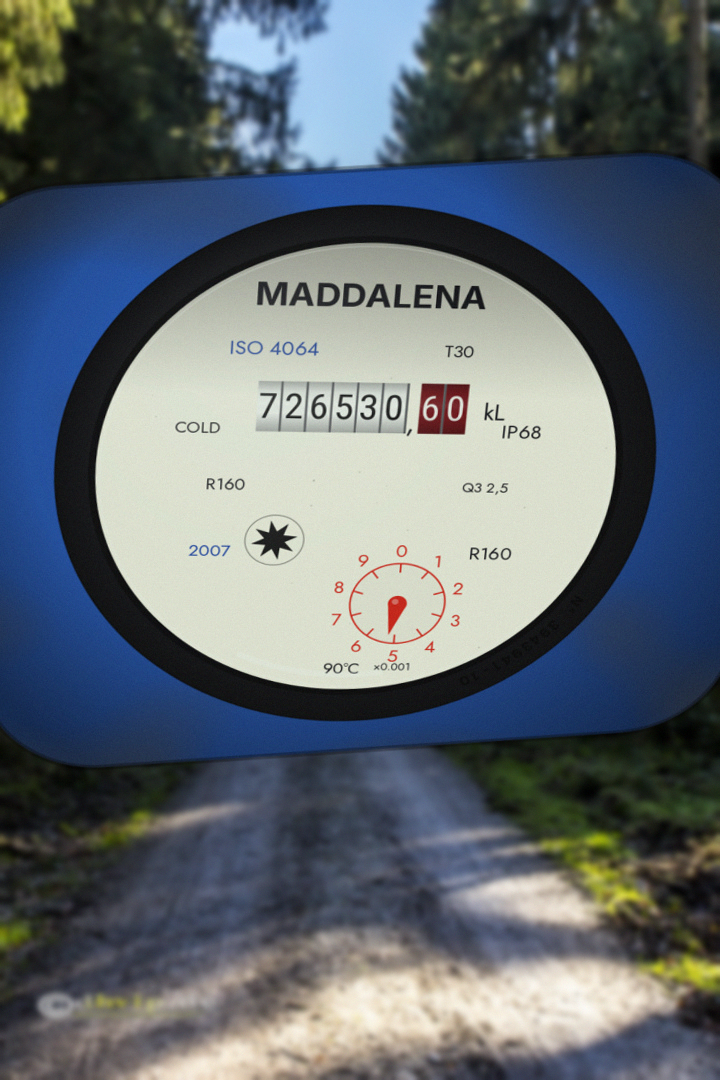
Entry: value=726530.605 unit=kL
